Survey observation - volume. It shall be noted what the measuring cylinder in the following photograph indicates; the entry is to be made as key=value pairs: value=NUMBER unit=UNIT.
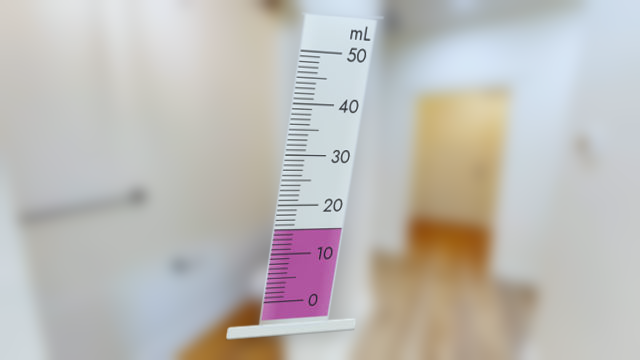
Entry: value=15 unit=mL
